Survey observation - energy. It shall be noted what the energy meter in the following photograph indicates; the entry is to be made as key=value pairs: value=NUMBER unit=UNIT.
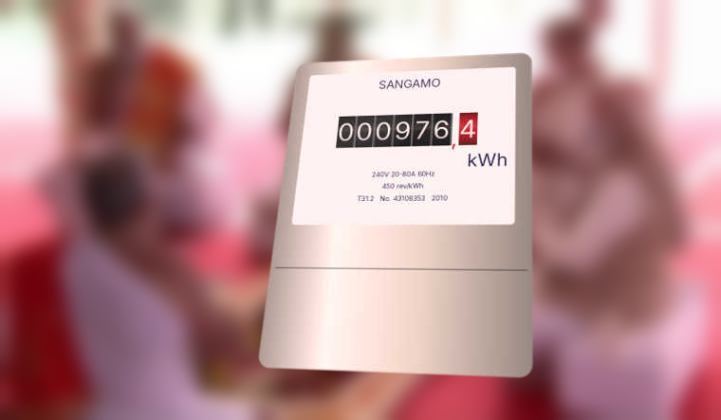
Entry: value=976.4 unit=kWh
